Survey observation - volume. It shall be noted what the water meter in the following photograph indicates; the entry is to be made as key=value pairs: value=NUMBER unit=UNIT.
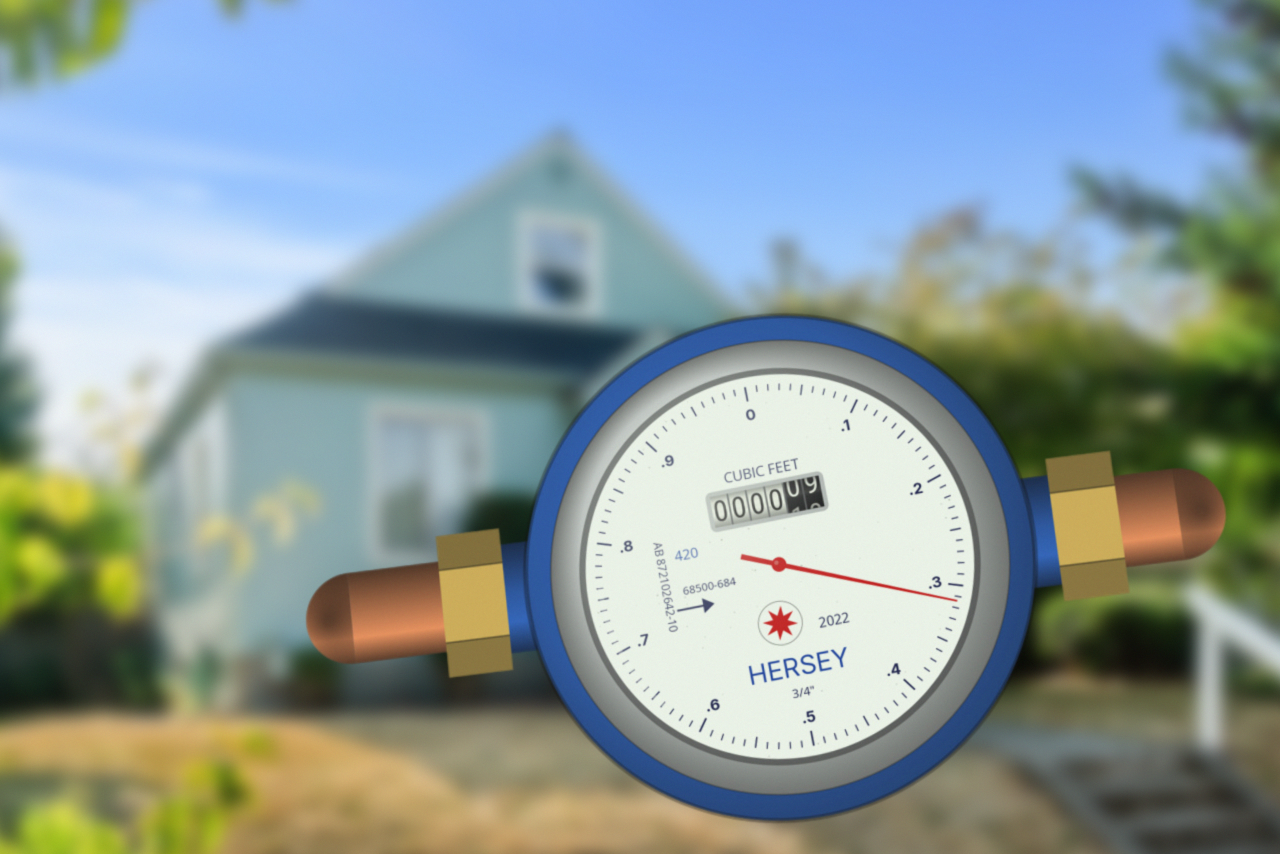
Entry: value=9.31 unit=ft³
